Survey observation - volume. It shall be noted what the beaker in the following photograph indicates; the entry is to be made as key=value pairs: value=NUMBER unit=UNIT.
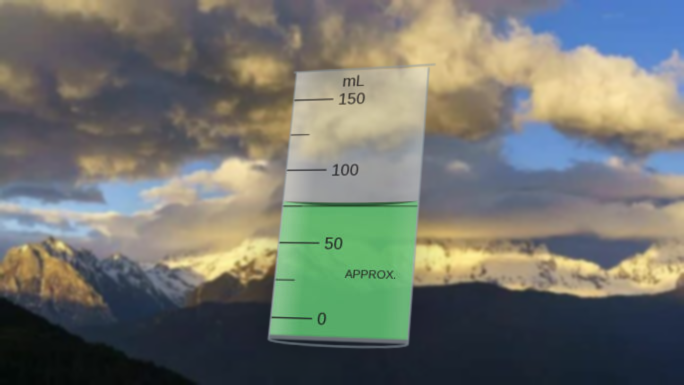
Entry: value=75 unit=mL
